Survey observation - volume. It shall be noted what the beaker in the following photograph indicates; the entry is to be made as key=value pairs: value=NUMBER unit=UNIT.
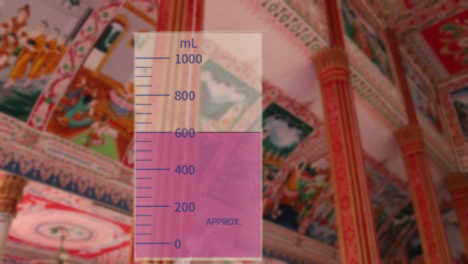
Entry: value=600 unit=mL
